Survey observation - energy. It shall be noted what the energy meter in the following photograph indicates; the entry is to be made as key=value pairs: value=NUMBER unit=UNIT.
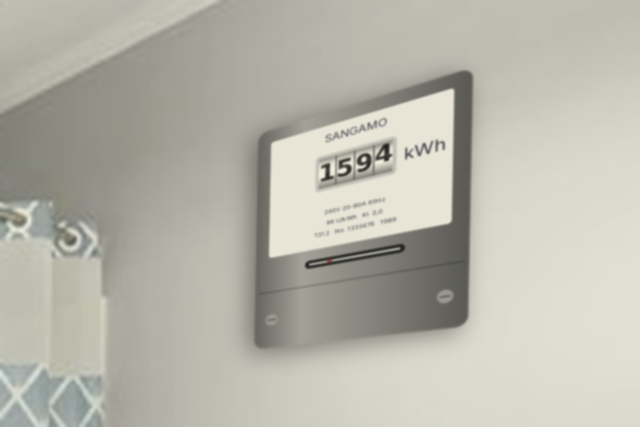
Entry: value=1594 unit=kWh
